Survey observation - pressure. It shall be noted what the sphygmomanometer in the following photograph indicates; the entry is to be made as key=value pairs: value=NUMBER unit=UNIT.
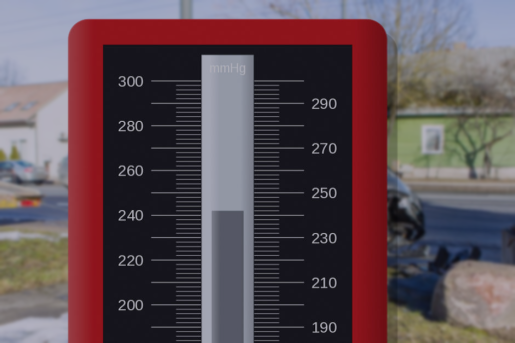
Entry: value=242 unit=mmHg
